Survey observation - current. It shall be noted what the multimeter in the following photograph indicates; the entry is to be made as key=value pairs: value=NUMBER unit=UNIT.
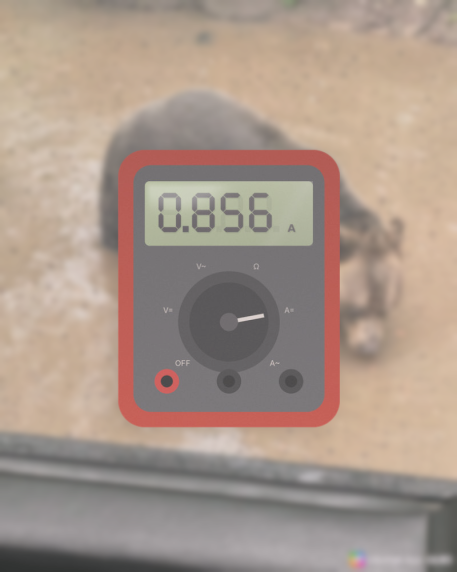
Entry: value=0.856 unit=A
